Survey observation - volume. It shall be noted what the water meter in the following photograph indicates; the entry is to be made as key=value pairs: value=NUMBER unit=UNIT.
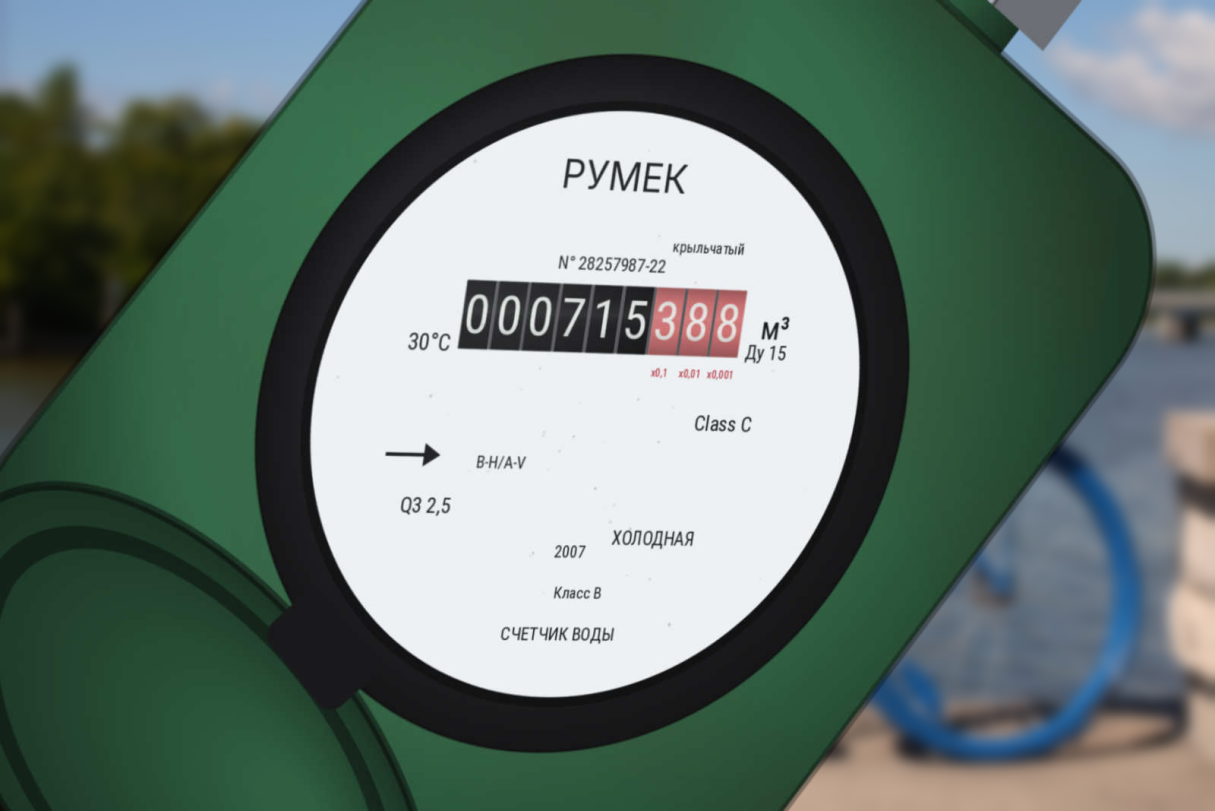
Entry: value=715.388 unit=m³
